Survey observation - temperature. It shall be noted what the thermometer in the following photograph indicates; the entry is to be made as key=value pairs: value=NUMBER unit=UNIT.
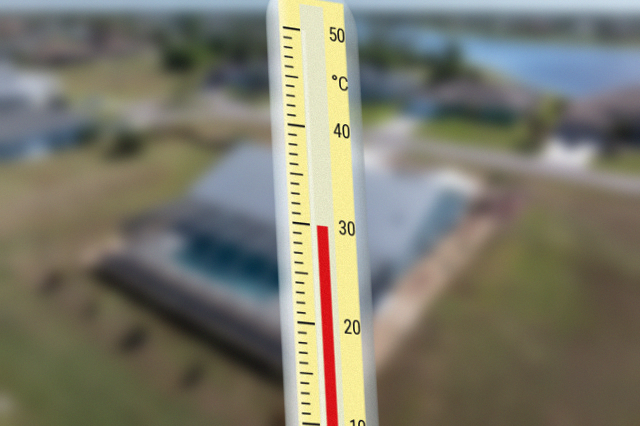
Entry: value=30 unit=°C
